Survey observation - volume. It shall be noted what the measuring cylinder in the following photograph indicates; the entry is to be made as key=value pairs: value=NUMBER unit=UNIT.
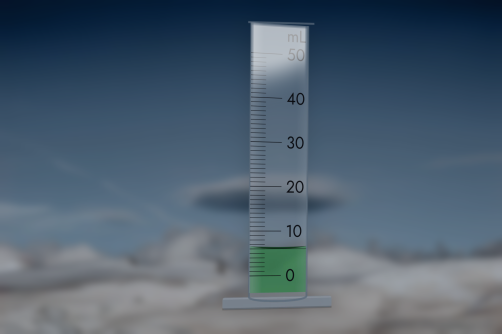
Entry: value=6 unit=mL
